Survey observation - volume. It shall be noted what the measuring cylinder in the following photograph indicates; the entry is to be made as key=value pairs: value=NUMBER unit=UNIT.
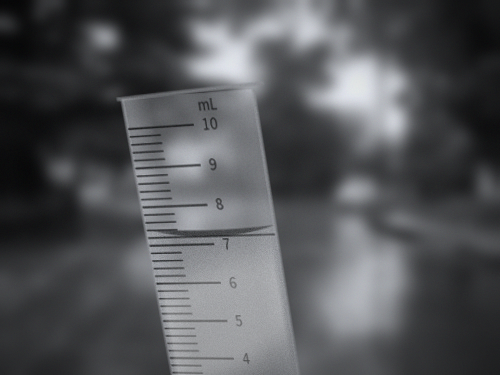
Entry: value=7.2 unit=mL
